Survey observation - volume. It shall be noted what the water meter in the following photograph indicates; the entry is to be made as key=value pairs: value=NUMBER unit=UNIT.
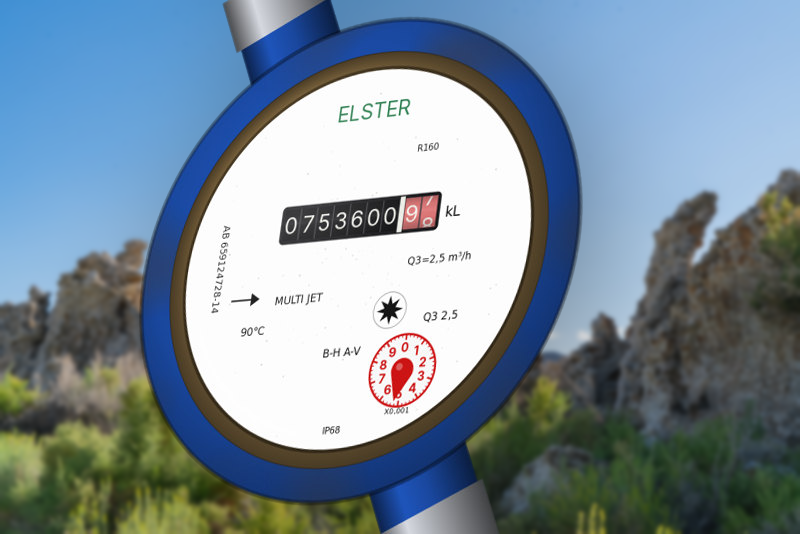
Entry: value=753600.975 unit=kL
